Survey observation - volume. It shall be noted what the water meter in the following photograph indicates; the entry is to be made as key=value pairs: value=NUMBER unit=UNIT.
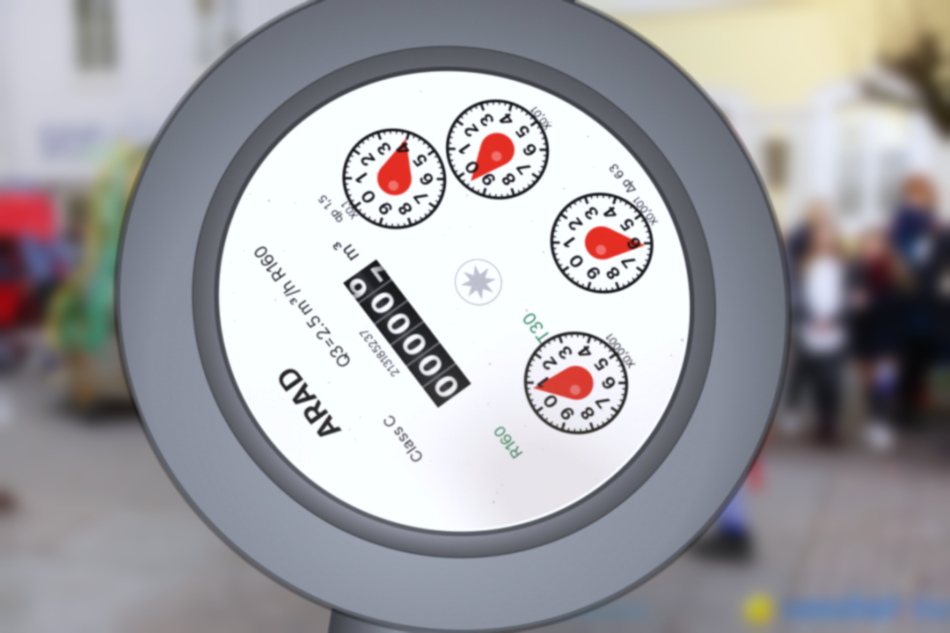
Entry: value=6.3960 unit=m³
